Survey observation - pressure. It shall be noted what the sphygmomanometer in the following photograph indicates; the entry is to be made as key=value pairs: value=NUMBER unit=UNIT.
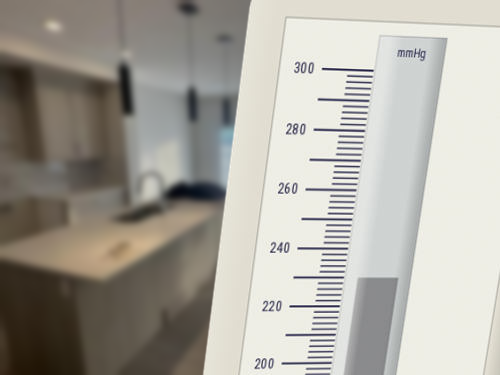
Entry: value=230 unit=mmHg
